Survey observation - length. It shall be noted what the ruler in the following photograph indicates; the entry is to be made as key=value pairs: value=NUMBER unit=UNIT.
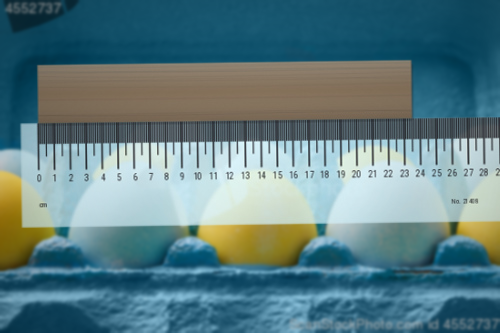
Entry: value=23.5 unit=cm
